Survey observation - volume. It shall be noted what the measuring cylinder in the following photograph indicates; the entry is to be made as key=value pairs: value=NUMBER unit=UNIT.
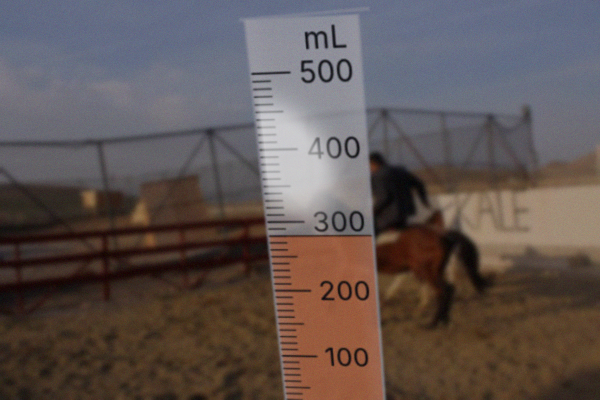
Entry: value=280 unit=mL
